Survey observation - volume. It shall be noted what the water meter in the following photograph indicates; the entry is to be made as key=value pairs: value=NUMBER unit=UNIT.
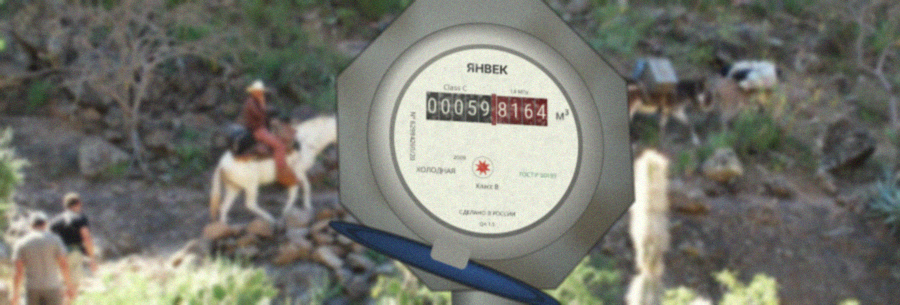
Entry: value=59.8164 unit=m³
